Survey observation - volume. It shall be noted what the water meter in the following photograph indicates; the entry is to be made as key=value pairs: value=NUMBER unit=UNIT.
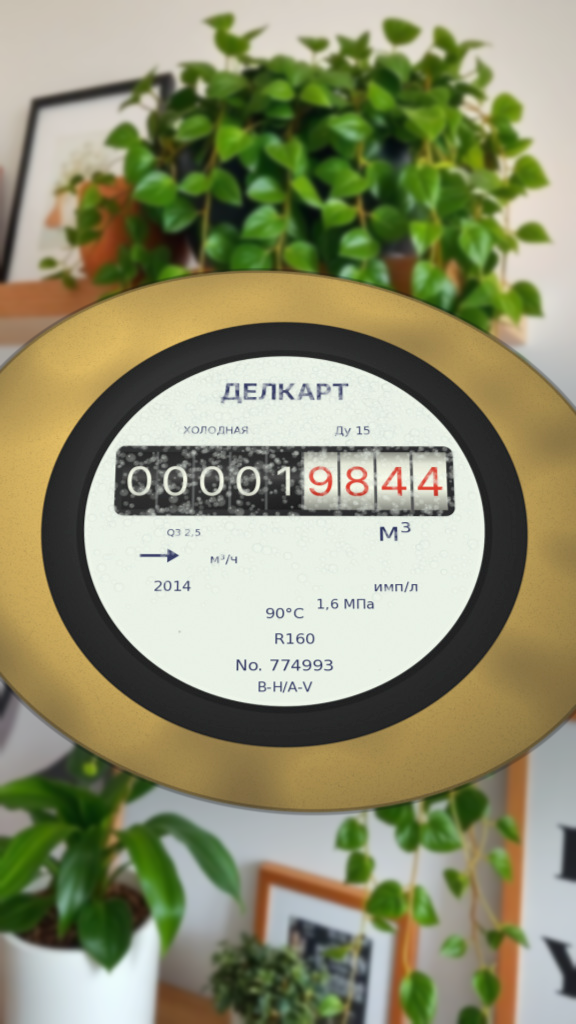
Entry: value=1.9844 unit=m³
